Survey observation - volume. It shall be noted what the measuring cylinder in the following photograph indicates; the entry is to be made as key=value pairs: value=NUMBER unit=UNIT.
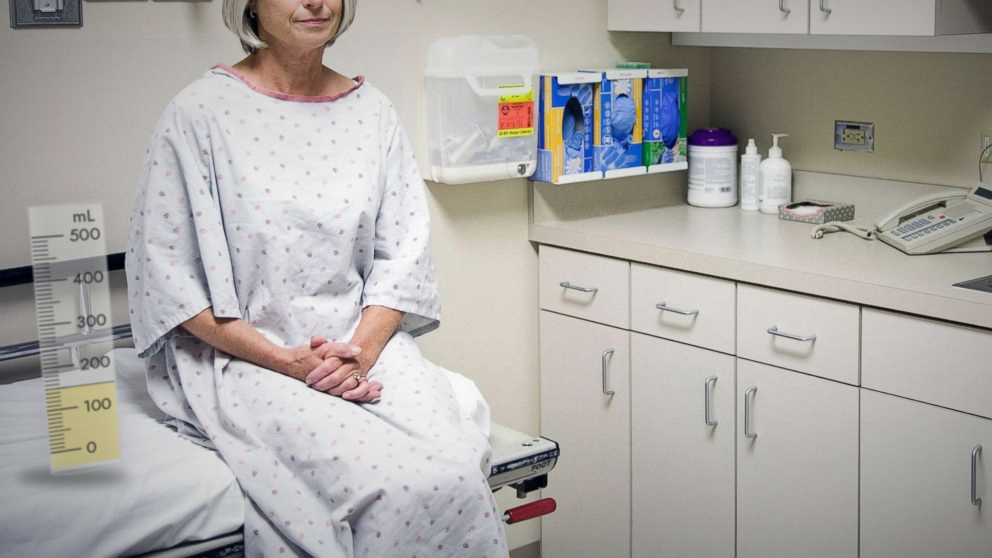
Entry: value=150 unit=mL
